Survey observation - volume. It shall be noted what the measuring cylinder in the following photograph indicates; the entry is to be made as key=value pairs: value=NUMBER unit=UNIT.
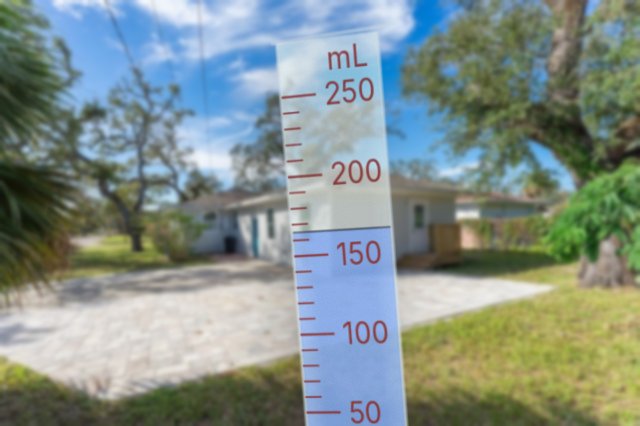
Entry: value=165 unit=mL
